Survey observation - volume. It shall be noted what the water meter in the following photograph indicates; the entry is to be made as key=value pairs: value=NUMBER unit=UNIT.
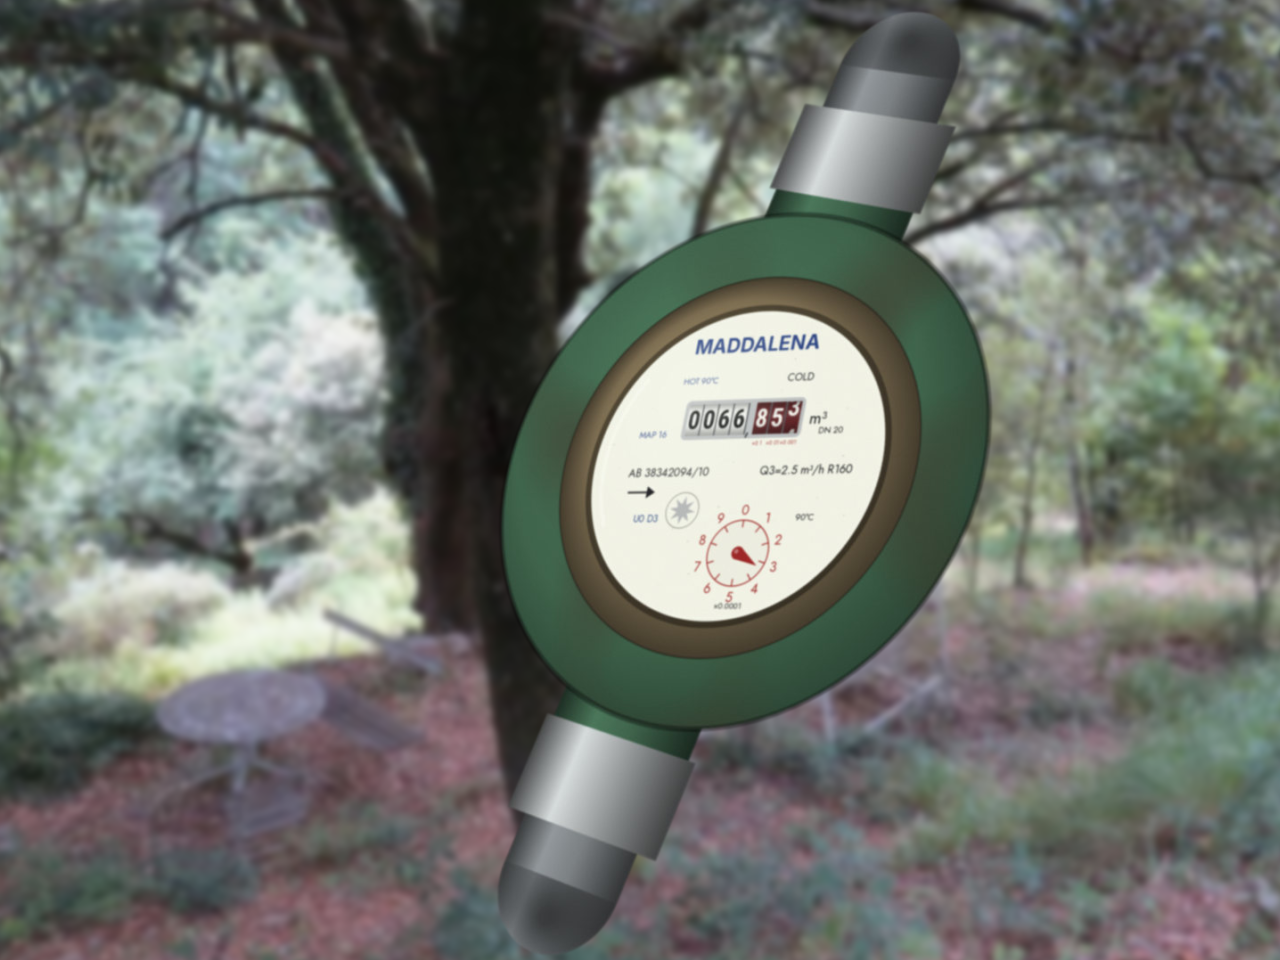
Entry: value=66.8533 unit=m³
